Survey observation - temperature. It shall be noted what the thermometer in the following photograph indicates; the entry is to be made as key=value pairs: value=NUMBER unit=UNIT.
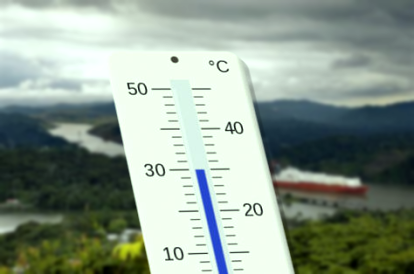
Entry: value=30 unit=°C
